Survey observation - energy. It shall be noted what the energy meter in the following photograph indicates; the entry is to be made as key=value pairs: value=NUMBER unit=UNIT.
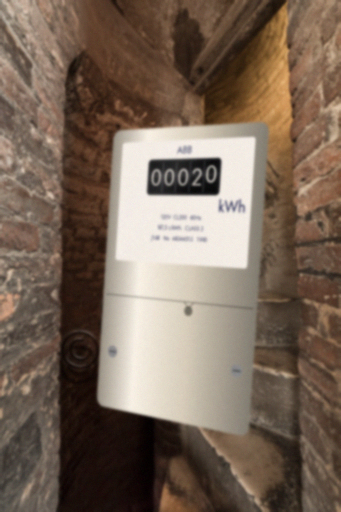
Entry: value=20 unit=kWh
